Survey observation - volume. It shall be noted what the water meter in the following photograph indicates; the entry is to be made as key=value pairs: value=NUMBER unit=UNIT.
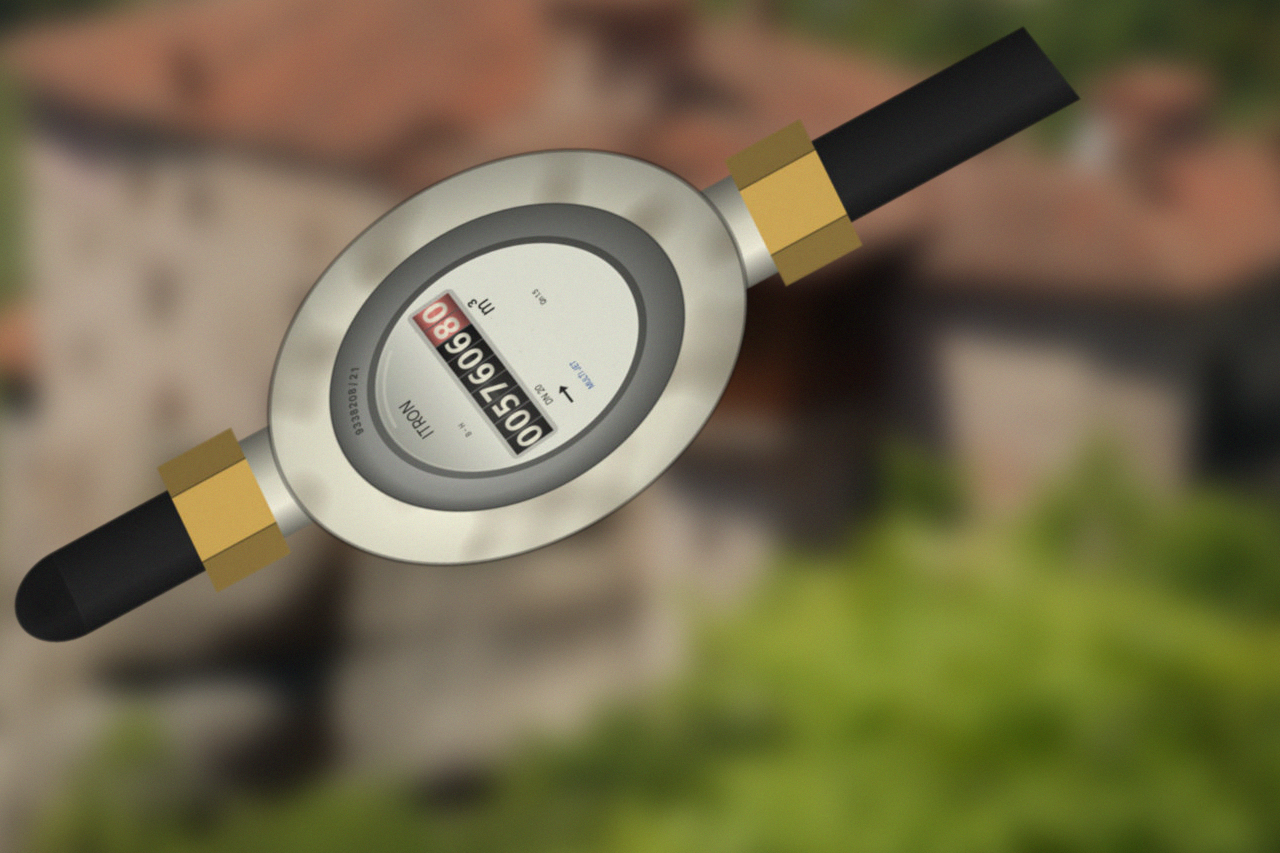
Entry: value=57606.80 unit=m³
